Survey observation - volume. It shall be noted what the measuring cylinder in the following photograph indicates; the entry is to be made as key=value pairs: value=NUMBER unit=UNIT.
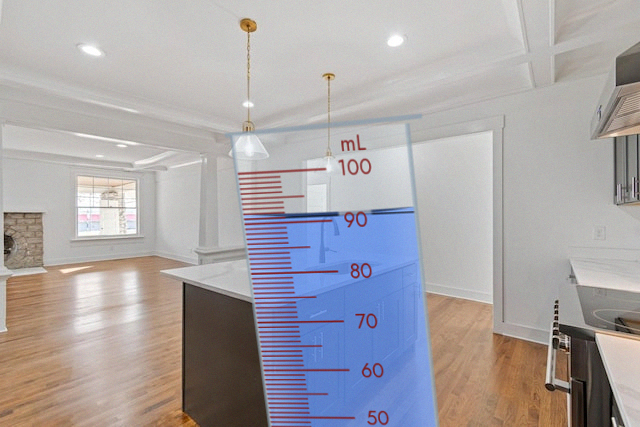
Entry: value=91 unit=mL
